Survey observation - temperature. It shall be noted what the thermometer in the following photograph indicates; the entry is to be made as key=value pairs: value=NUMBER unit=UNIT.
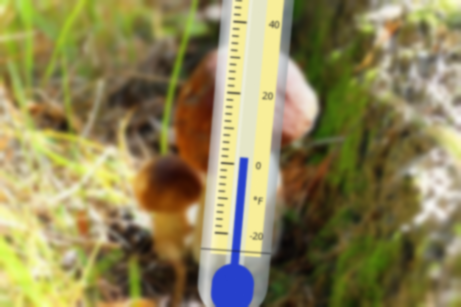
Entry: value=2 unit=°F
